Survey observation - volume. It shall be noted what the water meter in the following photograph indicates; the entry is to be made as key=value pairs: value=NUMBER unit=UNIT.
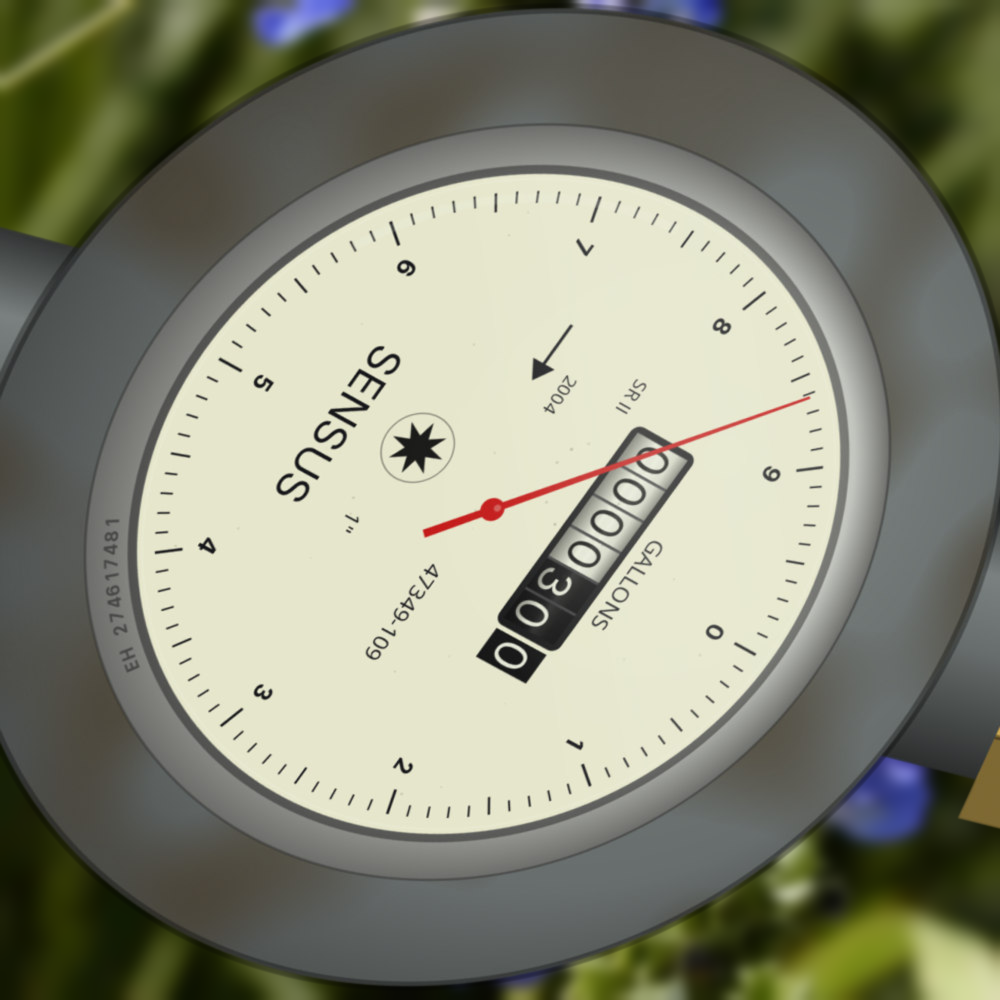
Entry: value=298.6 unit=gal
